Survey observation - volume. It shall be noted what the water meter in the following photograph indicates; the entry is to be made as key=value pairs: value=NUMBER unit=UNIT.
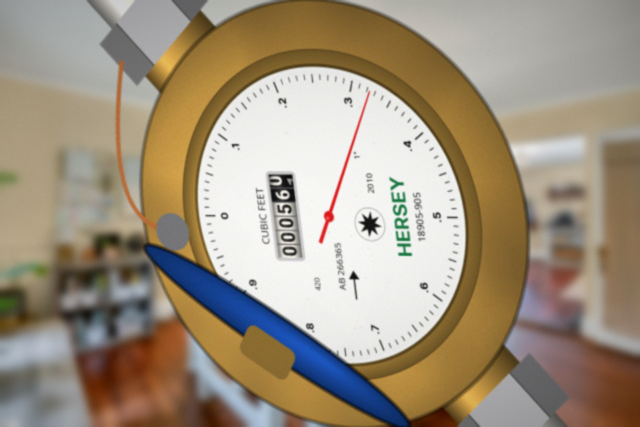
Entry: value=560.32 unit=ft³
